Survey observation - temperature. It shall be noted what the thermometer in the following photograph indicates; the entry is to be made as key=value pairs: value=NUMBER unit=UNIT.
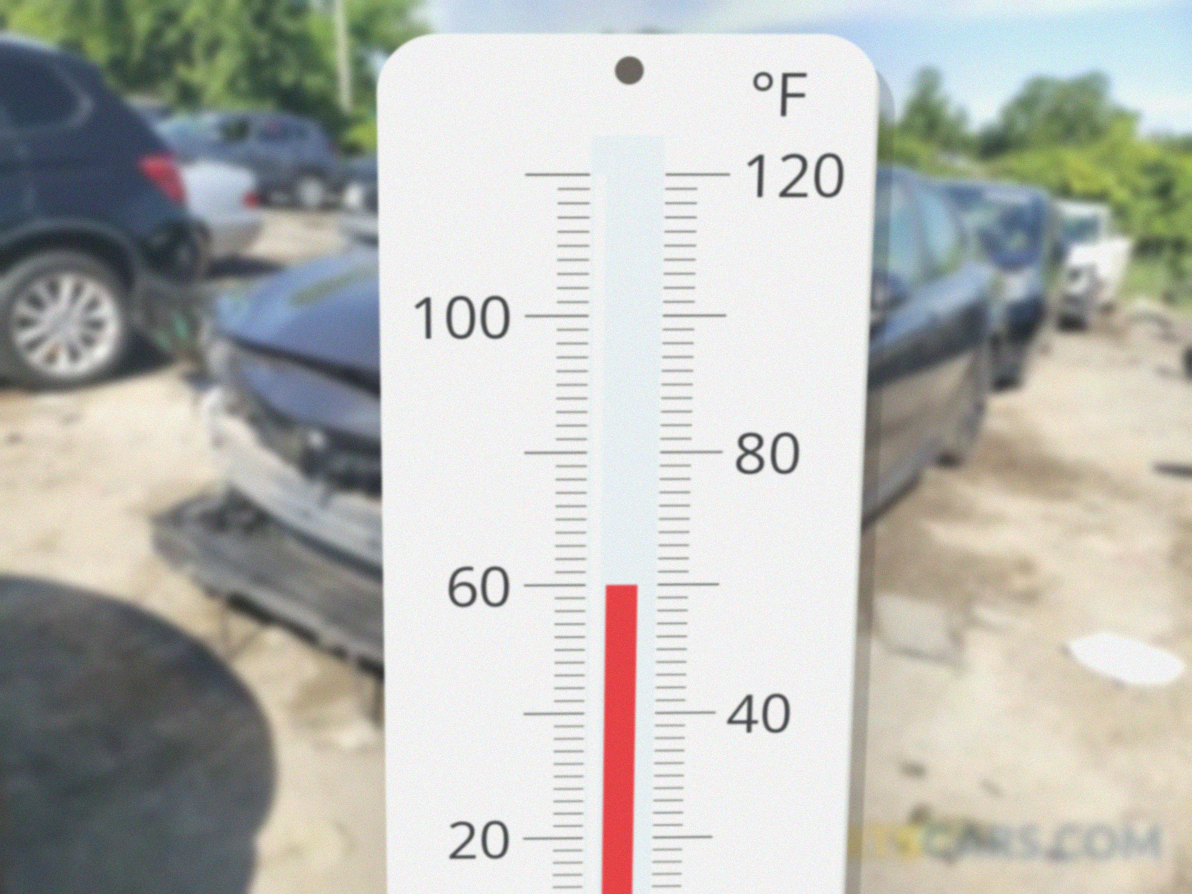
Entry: value=60 unit=°F
